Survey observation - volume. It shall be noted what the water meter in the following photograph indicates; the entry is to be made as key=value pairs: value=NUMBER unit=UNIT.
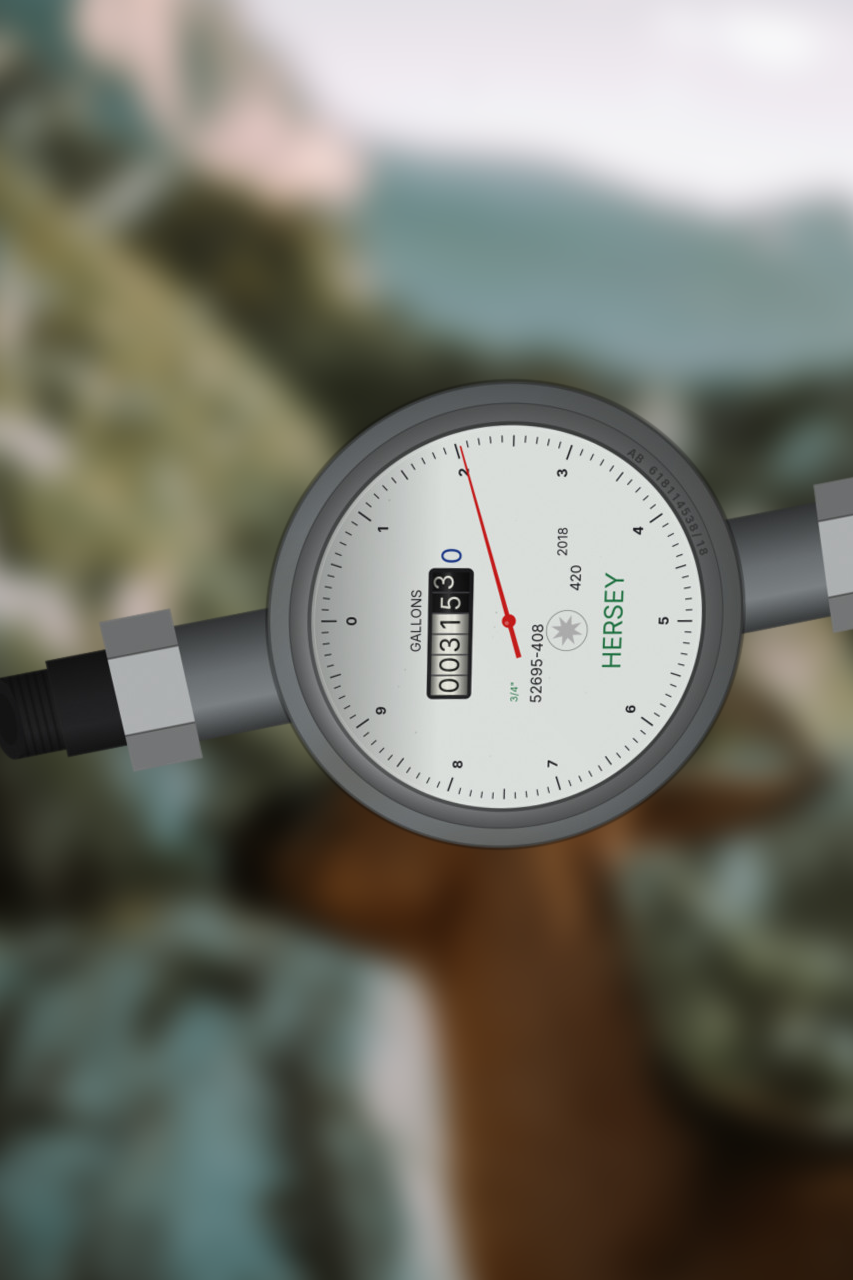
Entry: value=31532.0 unit=gal
